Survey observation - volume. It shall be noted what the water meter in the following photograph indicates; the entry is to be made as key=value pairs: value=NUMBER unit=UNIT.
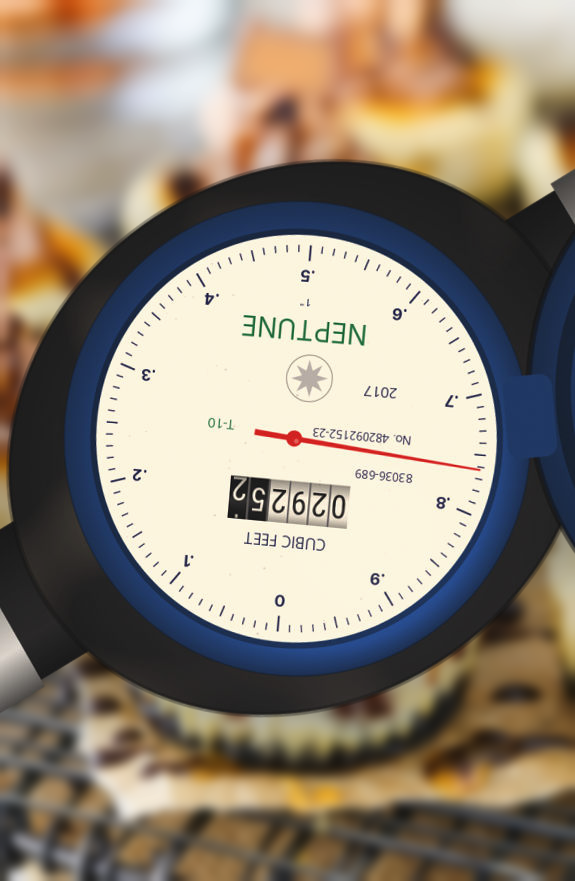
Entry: value=29251.76 unit=ft³
